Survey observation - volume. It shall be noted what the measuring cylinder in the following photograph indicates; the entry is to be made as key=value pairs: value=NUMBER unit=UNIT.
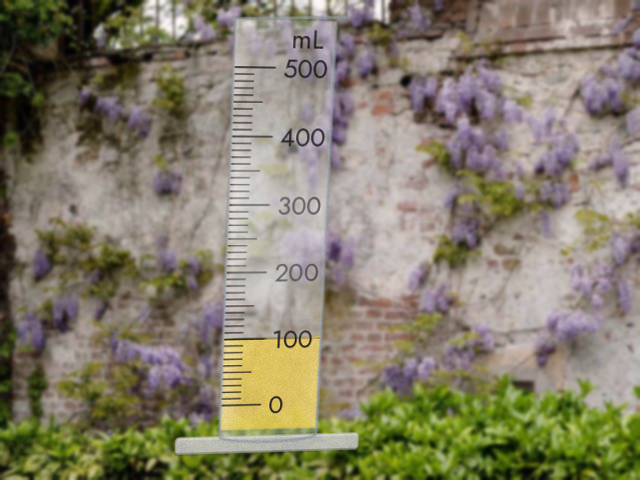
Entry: value=100 unit=mL
